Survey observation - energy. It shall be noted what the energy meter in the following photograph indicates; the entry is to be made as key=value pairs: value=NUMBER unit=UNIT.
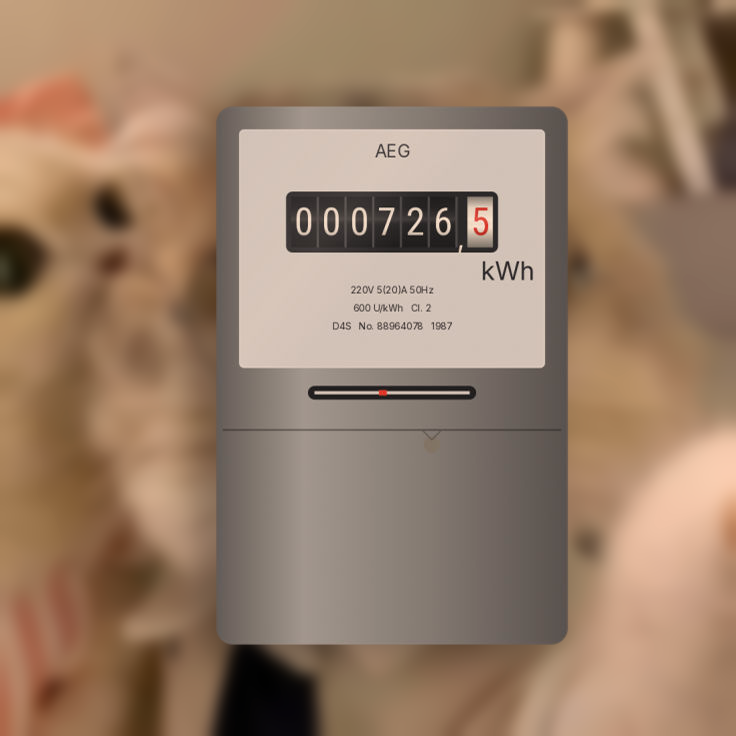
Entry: value=726.5 unit=kWh
